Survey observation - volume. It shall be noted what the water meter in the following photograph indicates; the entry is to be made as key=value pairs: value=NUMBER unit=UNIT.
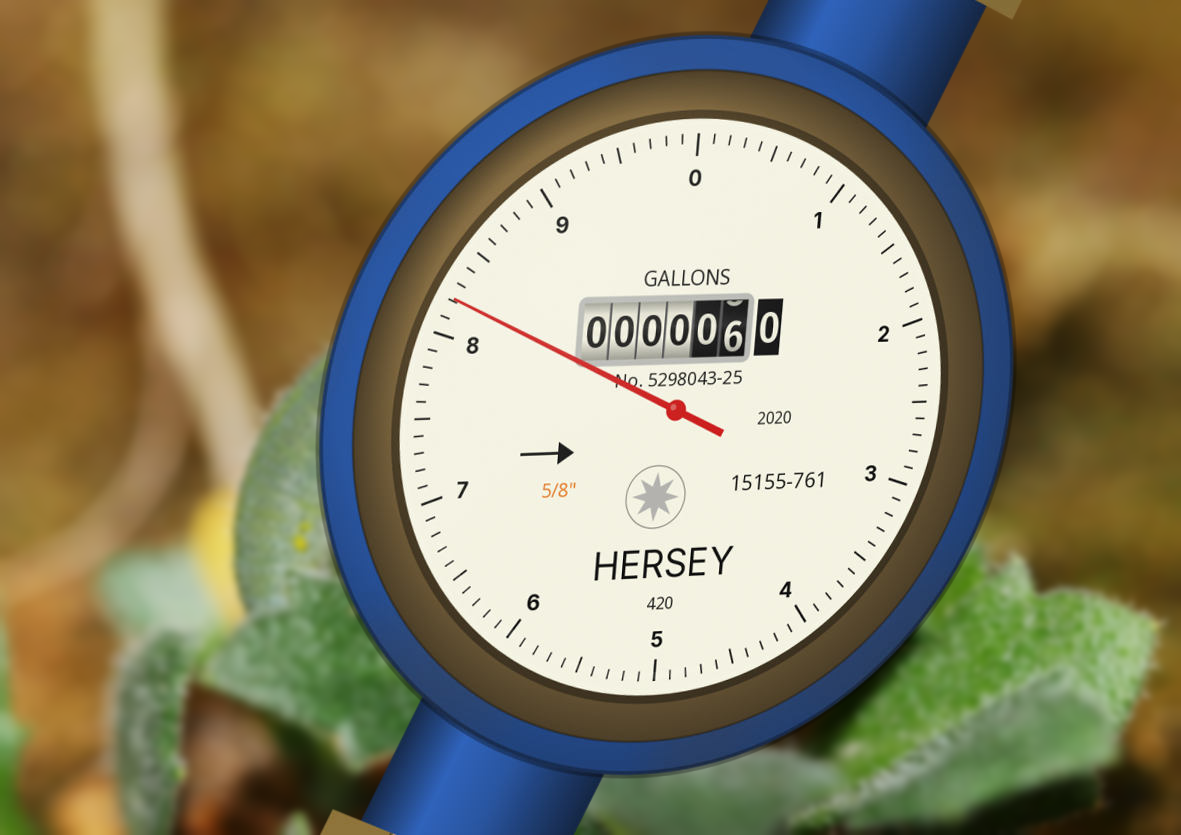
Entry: value=58.2 unit=gal
